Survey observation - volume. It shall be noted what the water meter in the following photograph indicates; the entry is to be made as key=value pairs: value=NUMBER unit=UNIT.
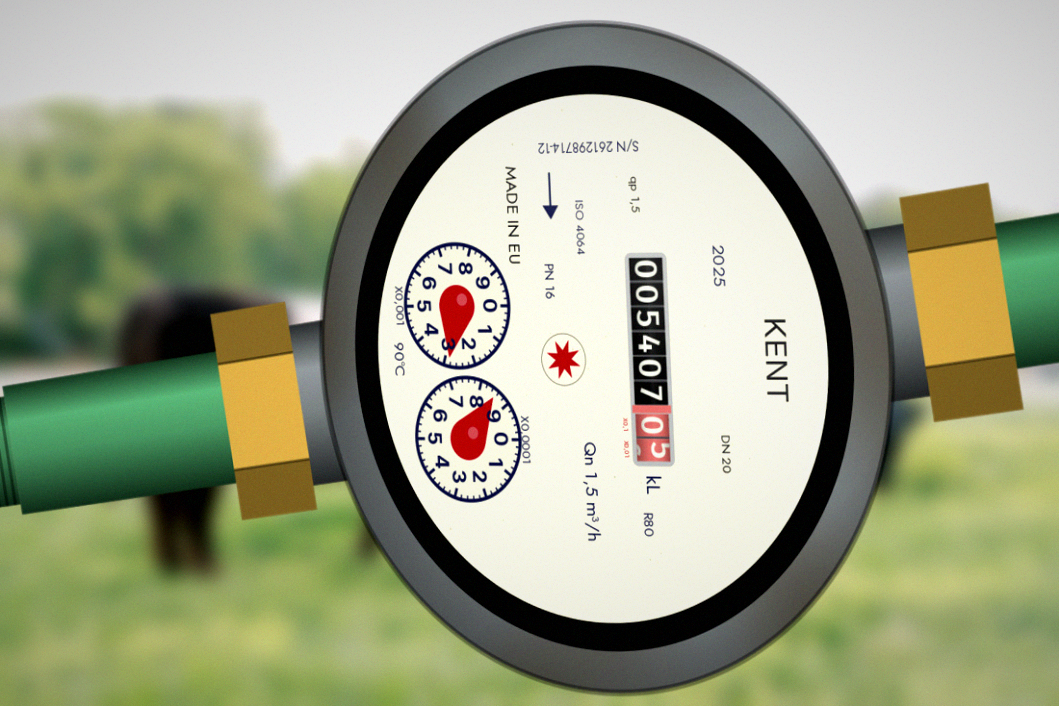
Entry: value=5407.0528 unit=kL
